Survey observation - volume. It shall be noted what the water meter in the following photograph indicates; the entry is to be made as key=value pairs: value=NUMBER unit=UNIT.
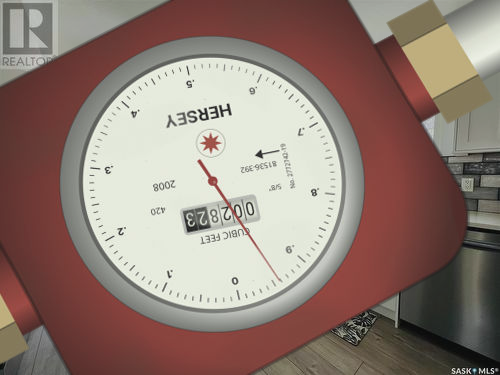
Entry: value=2822.94 unit=ft³
